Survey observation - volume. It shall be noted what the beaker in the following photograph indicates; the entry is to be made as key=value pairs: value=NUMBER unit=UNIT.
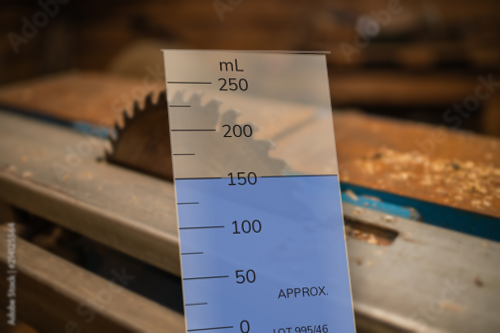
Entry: value=150 unit=mL
